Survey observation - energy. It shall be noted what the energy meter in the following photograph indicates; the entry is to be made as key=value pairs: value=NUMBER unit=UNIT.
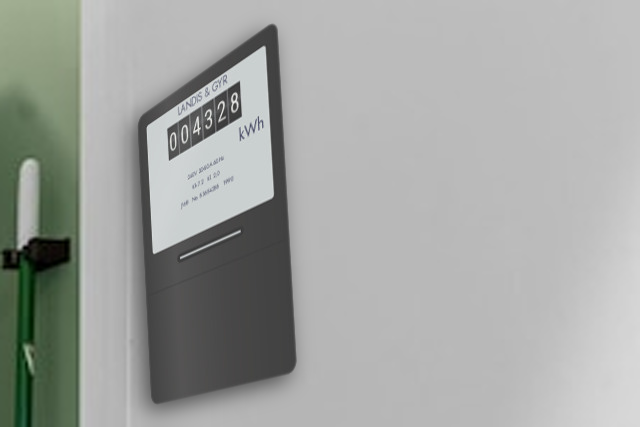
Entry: value=4328 unit=kWh
